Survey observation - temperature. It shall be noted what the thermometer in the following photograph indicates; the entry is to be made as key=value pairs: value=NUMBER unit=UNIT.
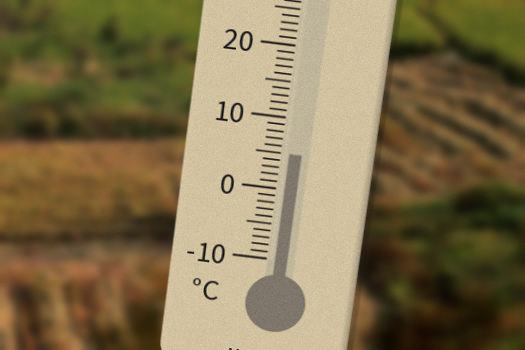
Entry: value=5 unit=°C
